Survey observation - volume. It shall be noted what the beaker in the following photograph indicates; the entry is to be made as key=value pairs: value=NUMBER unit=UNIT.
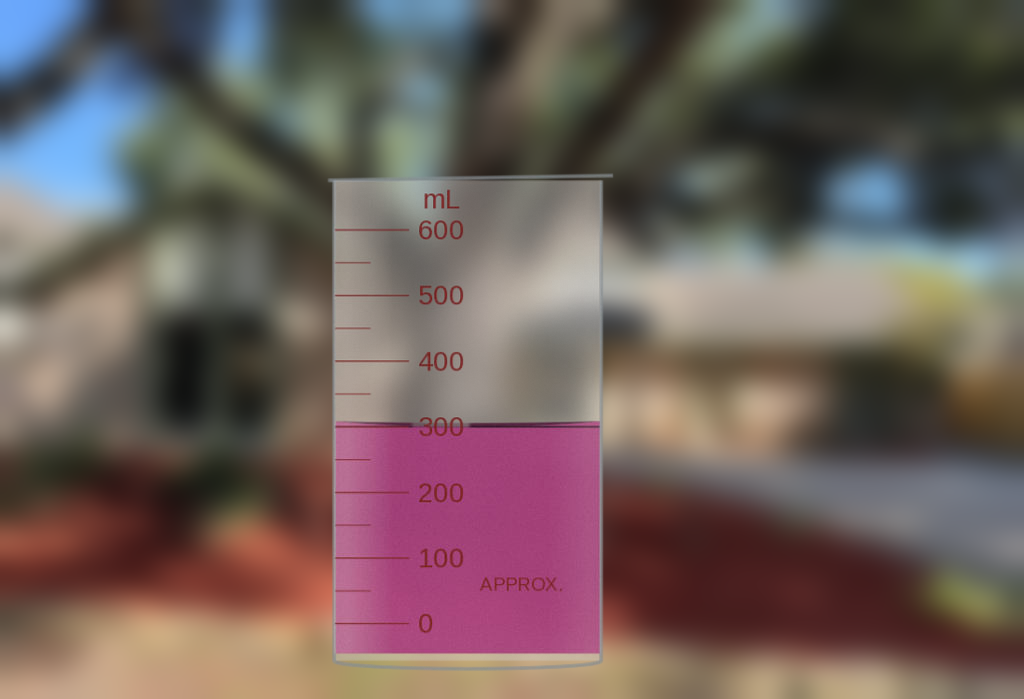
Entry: value=300 unit=mL
